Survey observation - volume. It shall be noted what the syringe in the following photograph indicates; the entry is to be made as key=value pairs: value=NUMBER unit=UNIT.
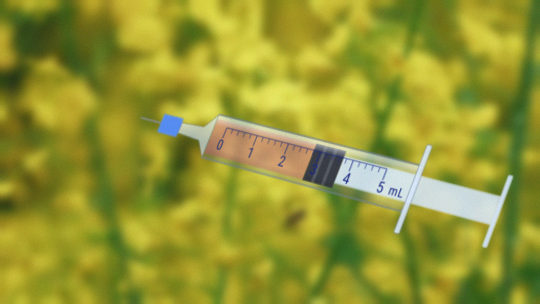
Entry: value=2.8 unit=mL
